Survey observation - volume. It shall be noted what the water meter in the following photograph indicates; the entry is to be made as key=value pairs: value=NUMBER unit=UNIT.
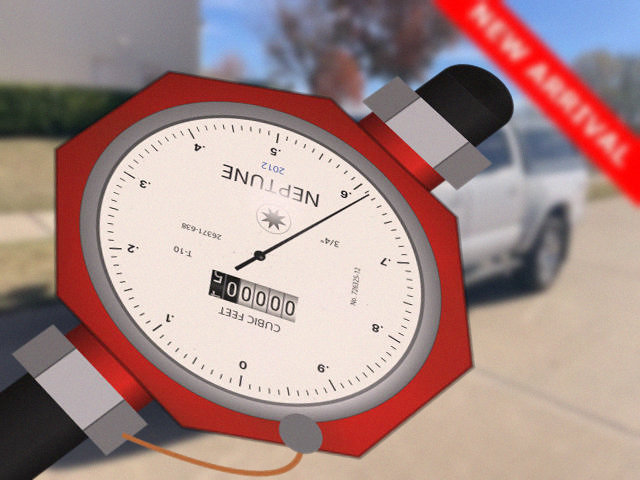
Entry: value=4.61 unit=ft³
